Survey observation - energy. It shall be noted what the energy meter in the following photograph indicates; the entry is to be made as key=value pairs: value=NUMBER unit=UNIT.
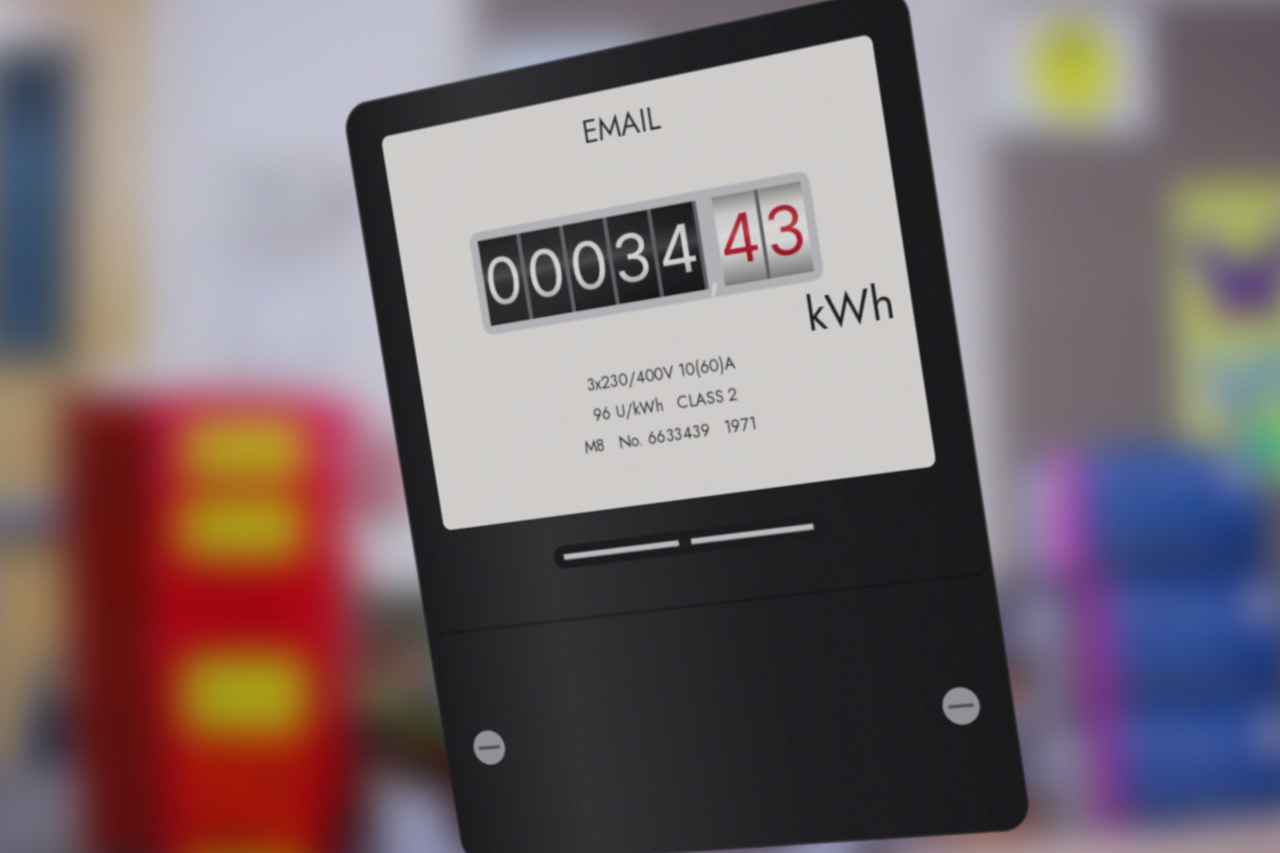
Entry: value=34.43 unit=kWh
